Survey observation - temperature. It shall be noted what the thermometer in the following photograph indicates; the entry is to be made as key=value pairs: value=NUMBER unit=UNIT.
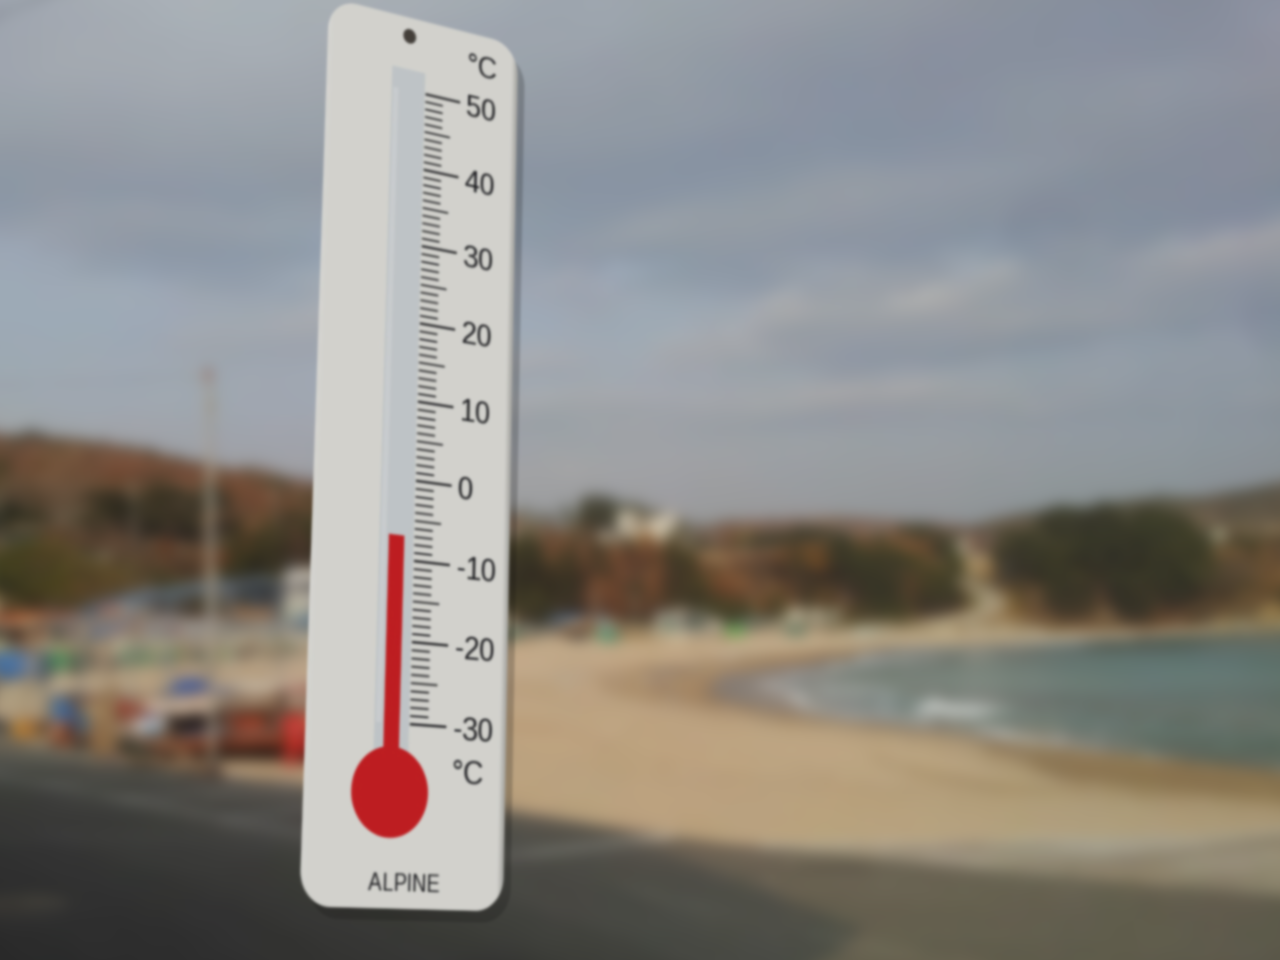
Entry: value=-7 unit=°C
